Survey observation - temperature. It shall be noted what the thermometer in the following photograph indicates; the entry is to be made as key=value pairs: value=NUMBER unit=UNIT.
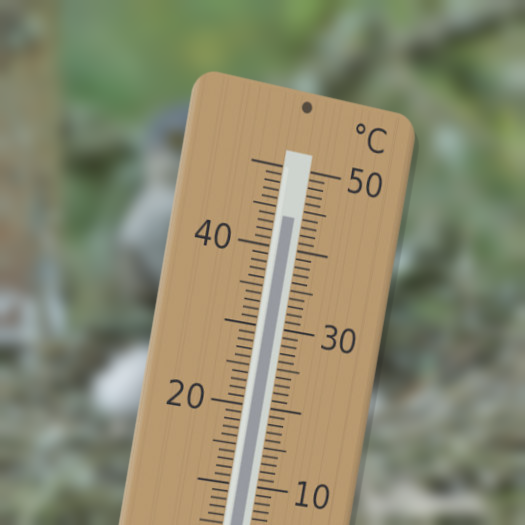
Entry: value=44 unit=°C
